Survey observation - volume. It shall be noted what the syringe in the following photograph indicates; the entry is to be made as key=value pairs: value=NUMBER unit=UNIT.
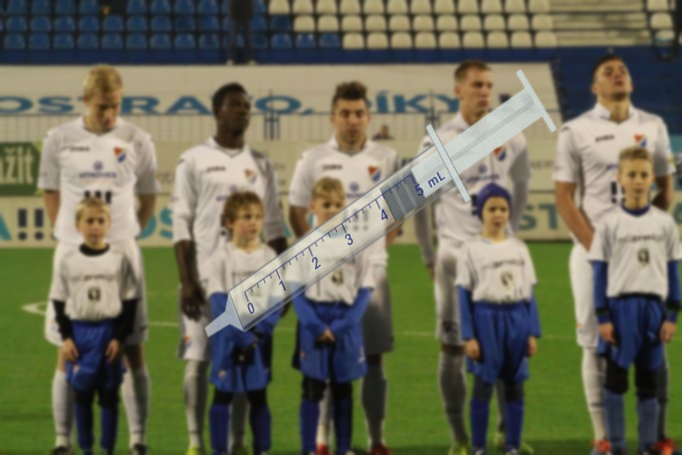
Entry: value=4.2 unit=mL
